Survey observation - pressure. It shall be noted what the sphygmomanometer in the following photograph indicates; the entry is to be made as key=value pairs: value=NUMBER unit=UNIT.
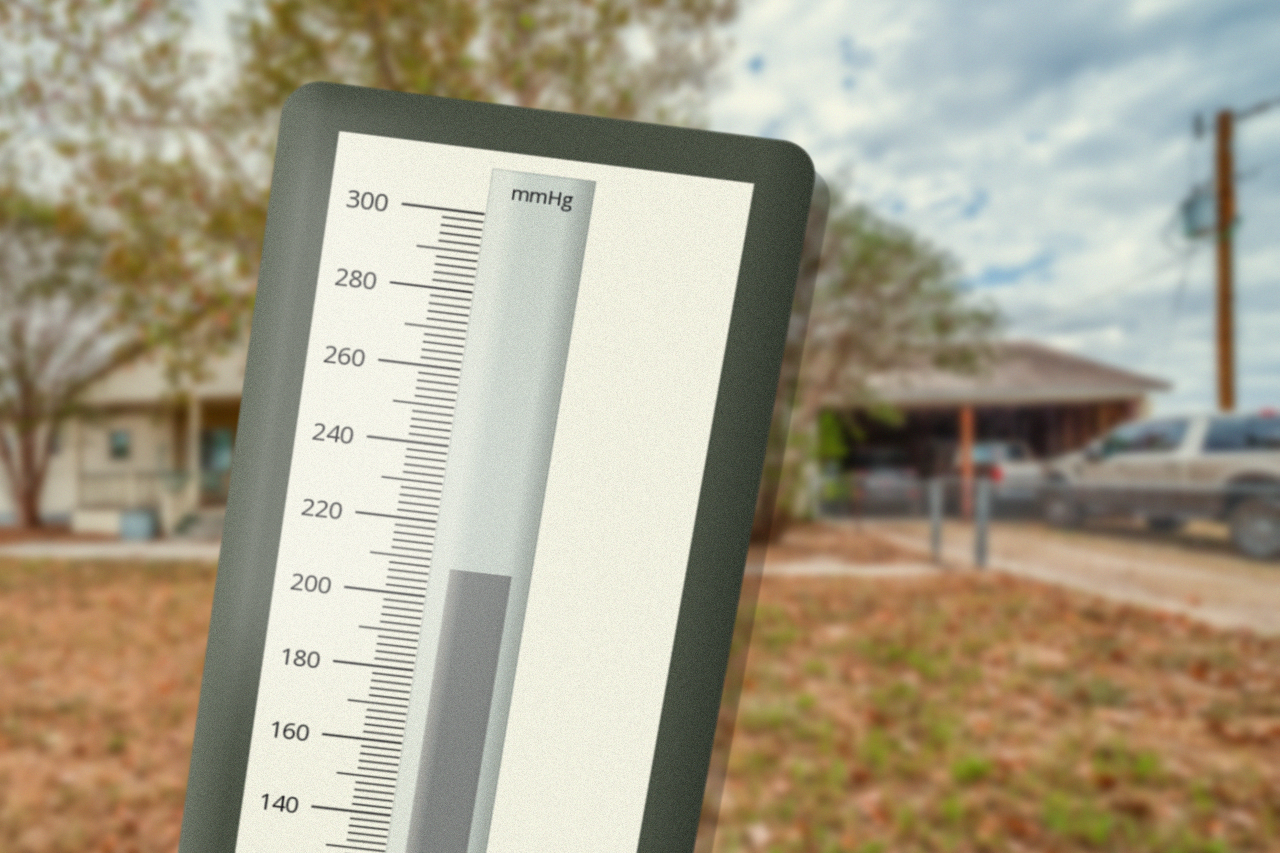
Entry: value=208 unit=mmHg
